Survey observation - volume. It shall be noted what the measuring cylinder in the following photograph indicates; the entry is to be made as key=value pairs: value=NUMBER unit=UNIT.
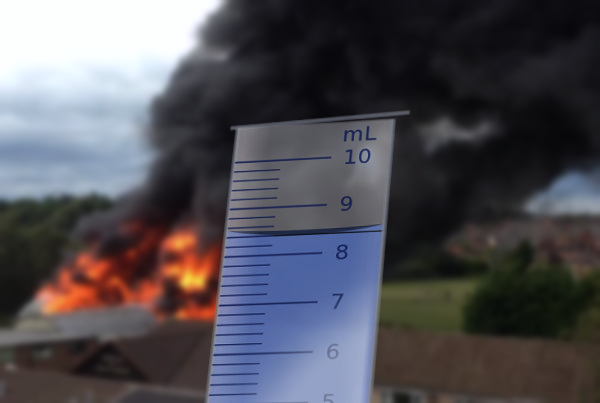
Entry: value=8.4 unit=mL
